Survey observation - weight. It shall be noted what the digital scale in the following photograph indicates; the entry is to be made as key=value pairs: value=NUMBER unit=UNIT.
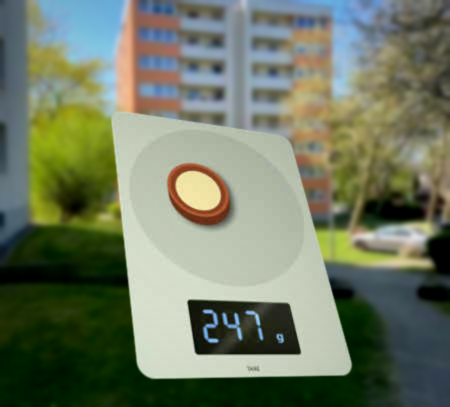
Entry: value=247 unit=g
